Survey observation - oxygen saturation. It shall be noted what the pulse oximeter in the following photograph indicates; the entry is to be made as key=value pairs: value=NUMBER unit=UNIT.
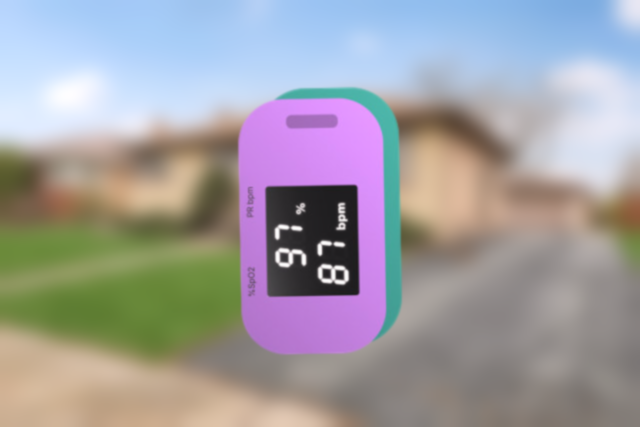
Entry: value=97 unit=%
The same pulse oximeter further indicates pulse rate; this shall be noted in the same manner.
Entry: value=87 unit=bpm
